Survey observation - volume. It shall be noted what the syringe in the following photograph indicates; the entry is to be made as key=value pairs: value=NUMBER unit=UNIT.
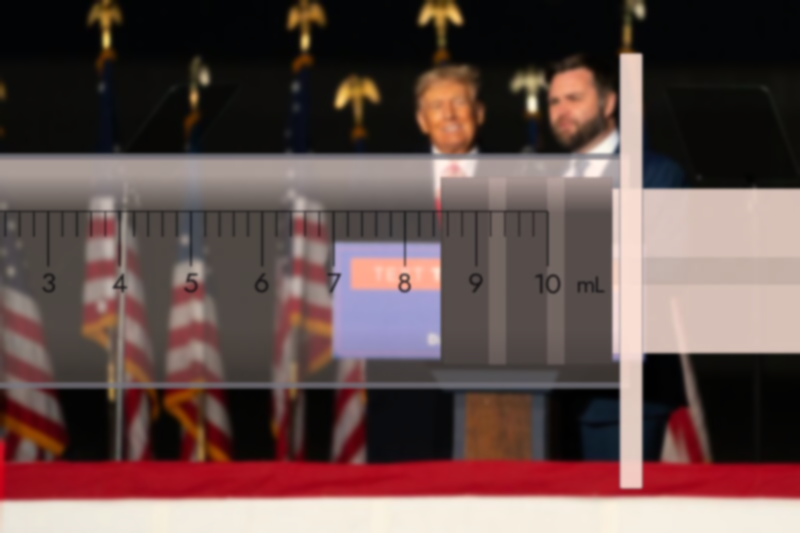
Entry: value=8.5 unit=mL
